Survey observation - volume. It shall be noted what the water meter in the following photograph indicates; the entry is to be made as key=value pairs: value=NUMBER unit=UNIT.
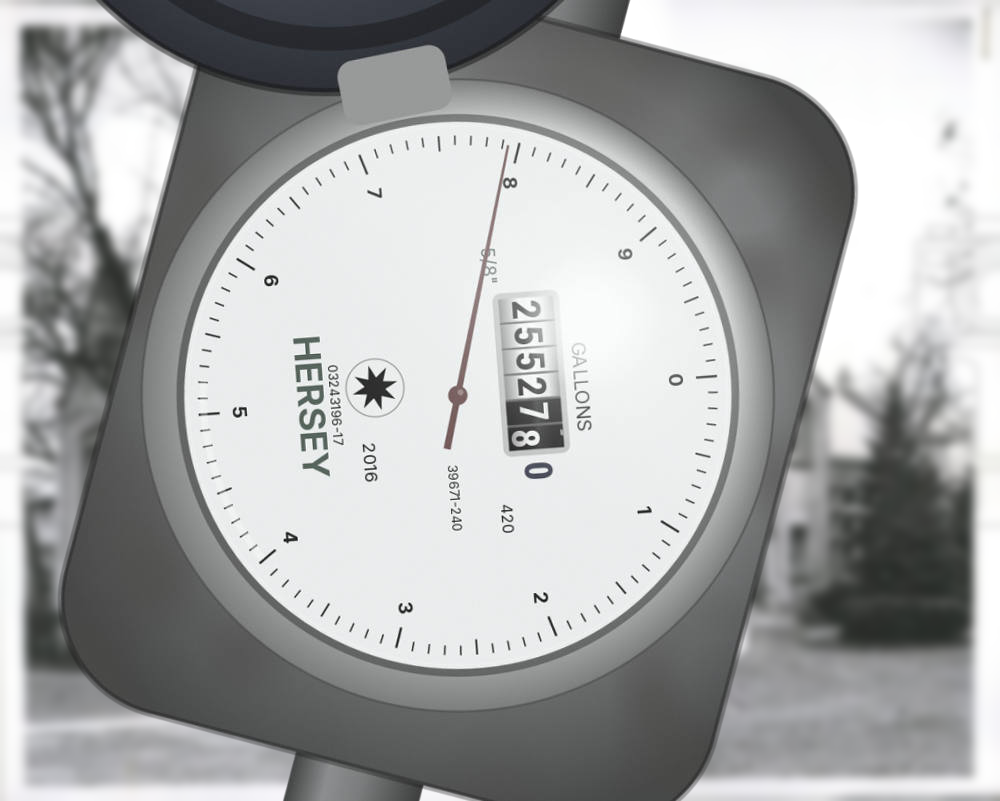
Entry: value=2552777.9 unit=gal
